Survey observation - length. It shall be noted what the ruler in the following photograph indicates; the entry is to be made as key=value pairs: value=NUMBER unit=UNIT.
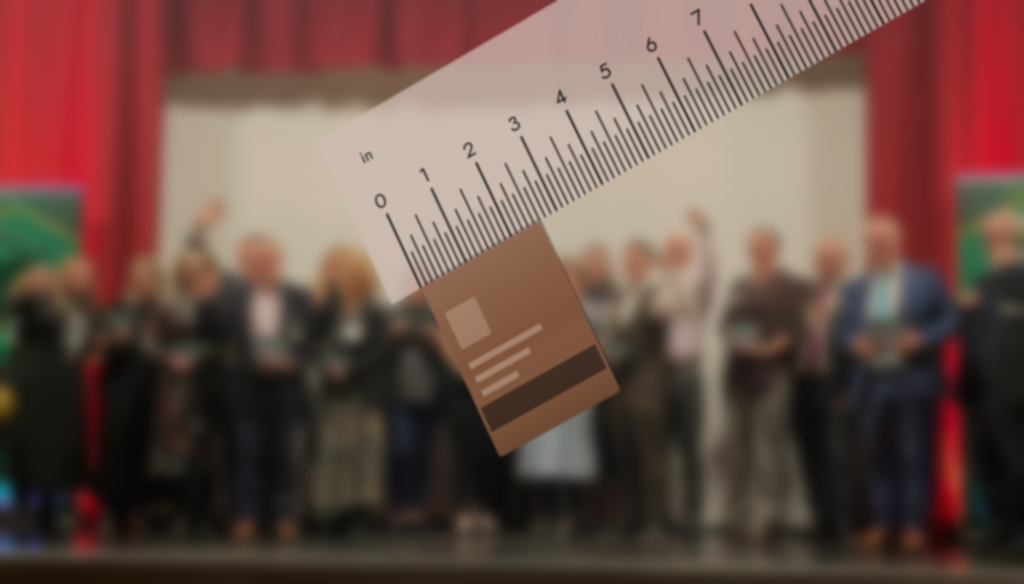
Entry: value=2.625 unit=in
